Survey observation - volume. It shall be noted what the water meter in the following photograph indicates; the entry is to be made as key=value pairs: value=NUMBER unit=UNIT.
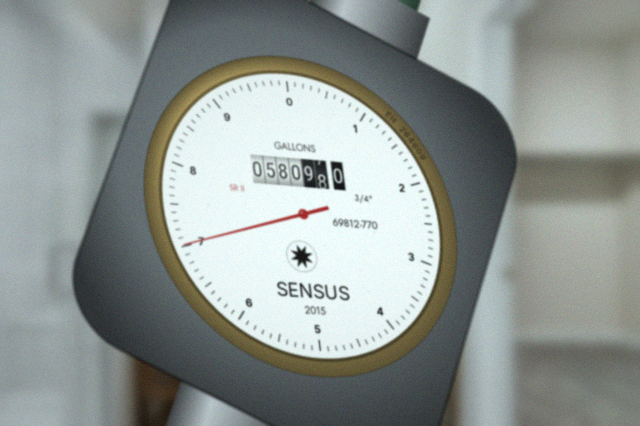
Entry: value=580977.0 unit=gal
